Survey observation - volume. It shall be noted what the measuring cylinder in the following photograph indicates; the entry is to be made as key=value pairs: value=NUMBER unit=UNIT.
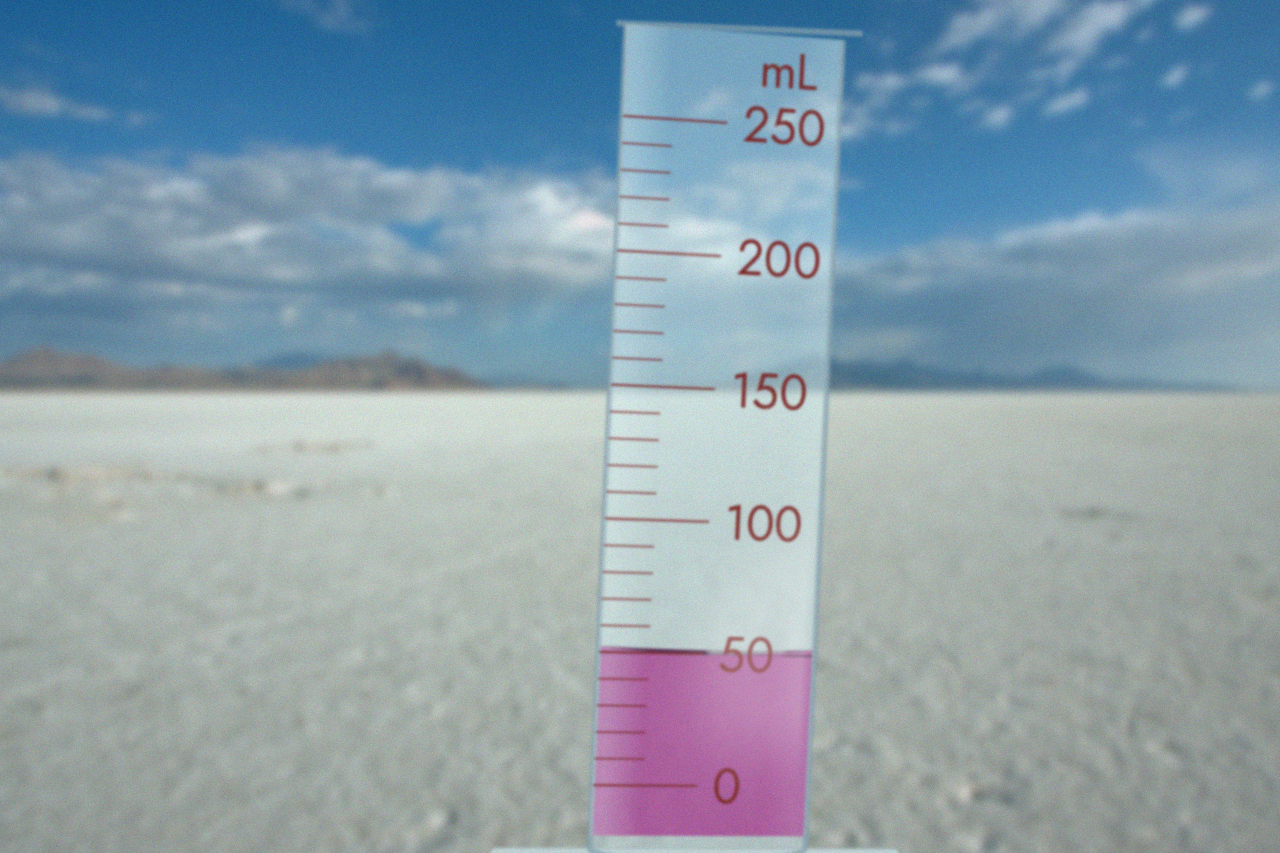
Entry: value=50 unit=mL
